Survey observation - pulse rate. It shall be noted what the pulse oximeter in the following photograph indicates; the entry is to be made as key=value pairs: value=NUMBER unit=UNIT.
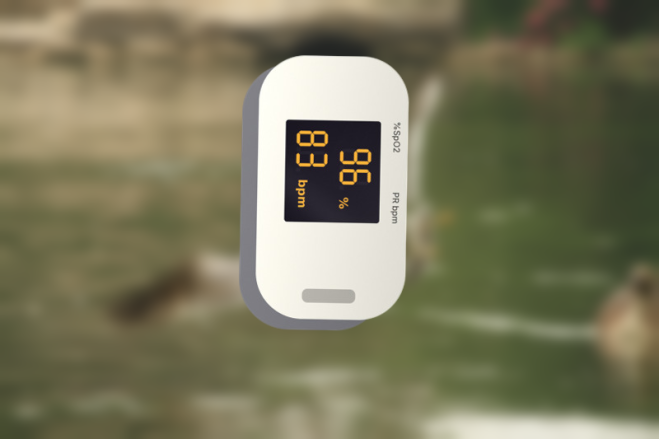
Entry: value=83 unit=bpm
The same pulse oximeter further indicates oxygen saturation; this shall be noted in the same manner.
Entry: value=96 unit=%
